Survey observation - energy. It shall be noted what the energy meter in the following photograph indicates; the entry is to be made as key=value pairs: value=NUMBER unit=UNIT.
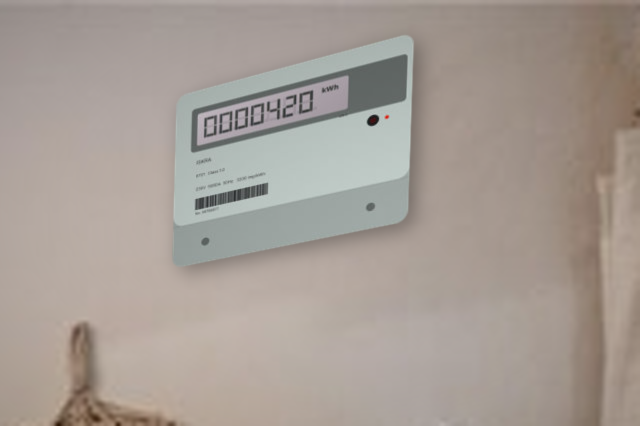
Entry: value=420 unit=kWh
